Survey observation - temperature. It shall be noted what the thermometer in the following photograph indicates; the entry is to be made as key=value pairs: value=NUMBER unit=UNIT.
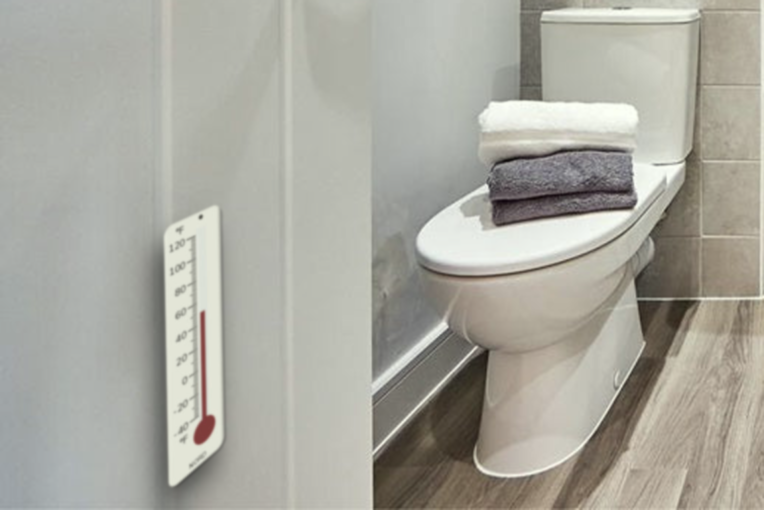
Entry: value=50 unit=°F
